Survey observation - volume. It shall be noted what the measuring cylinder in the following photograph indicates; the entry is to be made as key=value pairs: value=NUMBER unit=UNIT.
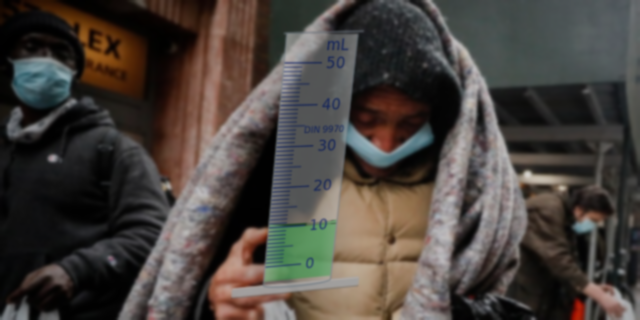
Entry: value=10 unit=mL
